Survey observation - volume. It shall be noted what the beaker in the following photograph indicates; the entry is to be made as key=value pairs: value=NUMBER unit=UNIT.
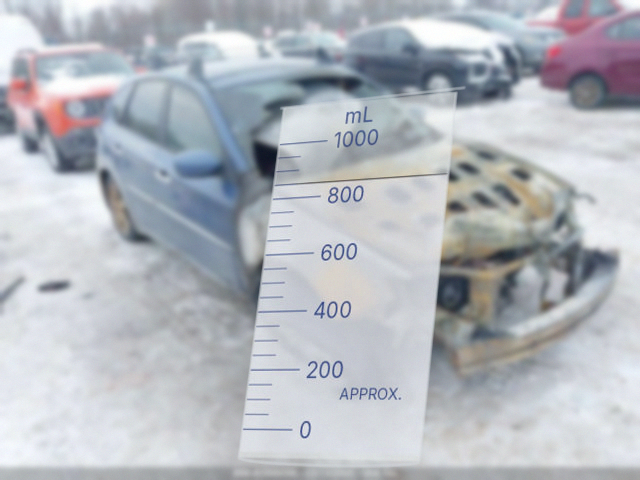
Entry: value=850 unit=mL
